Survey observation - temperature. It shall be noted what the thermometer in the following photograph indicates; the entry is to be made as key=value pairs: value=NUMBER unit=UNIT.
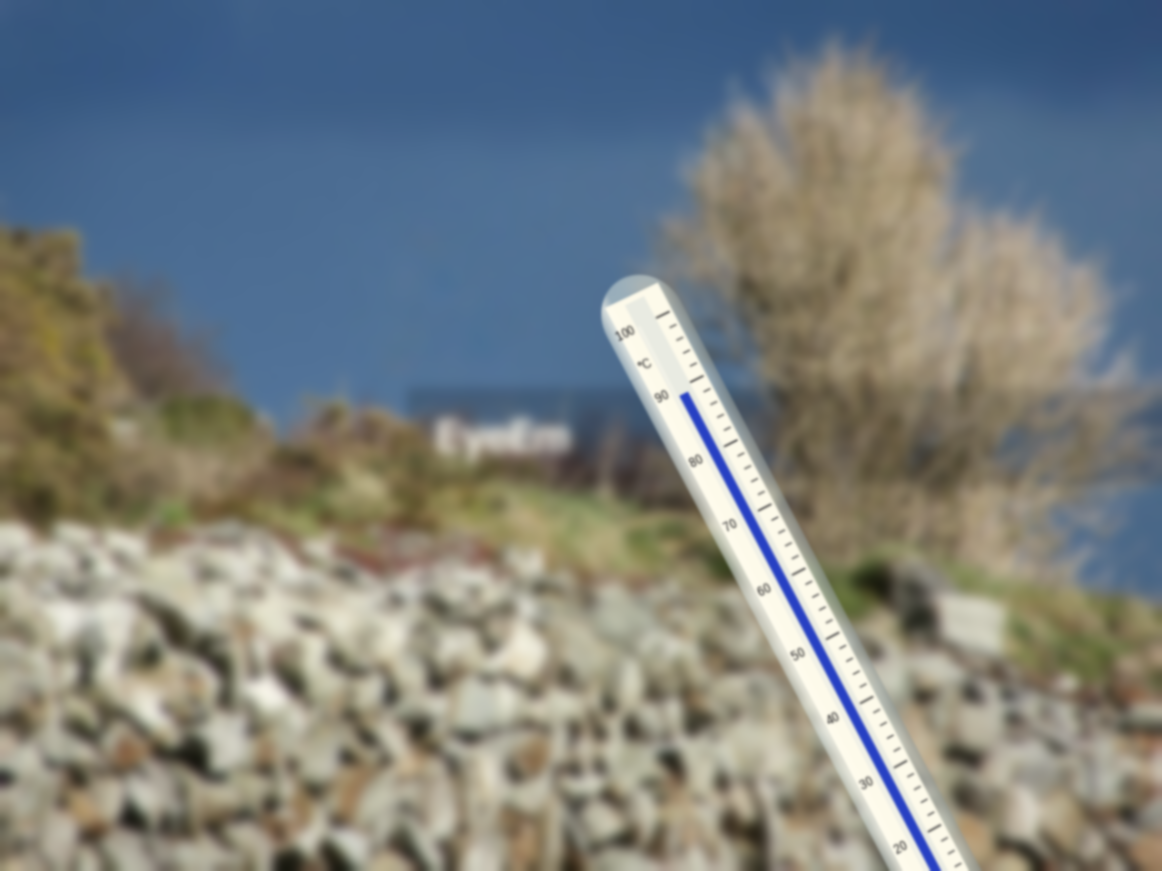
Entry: value=89 unit=°C
